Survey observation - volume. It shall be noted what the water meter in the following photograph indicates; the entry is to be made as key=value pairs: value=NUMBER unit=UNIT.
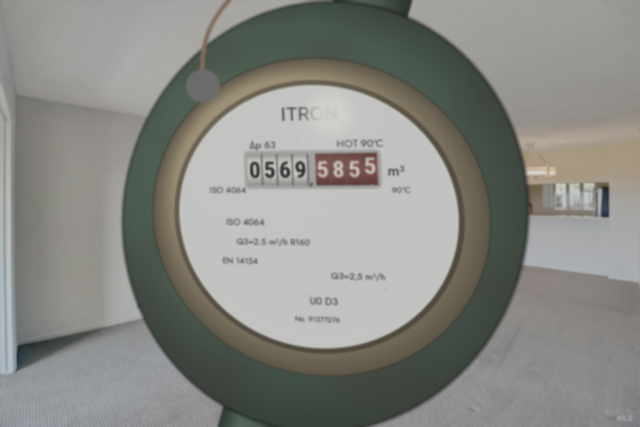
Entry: value=569.5855 unit=m³
